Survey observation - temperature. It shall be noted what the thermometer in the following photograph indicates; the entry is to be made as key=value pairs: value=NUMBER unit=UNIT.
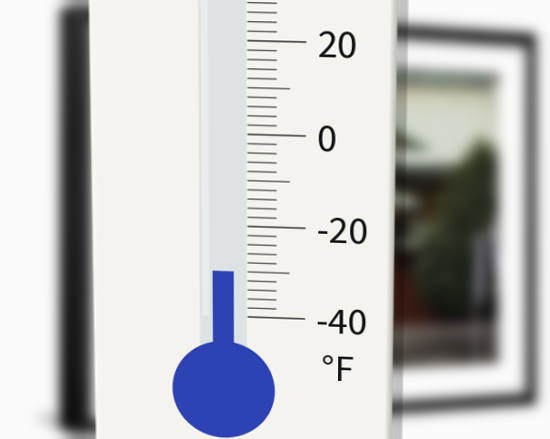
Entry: value=-30 unit=°F
